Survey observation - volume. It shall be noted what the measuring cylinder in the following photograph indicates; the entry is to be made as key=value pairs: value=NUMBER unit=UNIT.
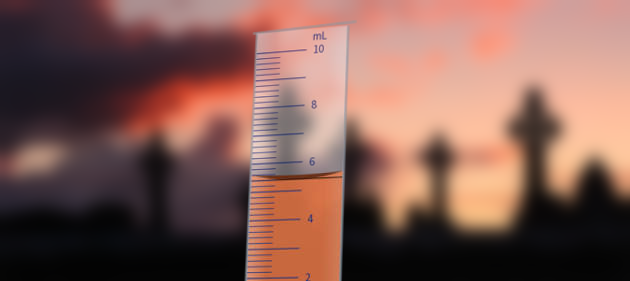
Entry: value=5.4 unit=mL
